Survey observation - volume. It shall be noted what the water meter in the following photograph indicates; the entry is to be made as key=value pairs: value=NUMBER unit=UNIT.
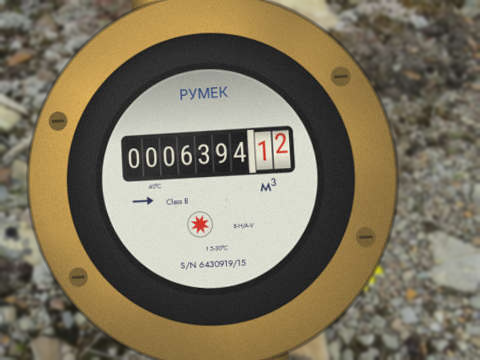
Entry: value=6394.12 unit=m³
